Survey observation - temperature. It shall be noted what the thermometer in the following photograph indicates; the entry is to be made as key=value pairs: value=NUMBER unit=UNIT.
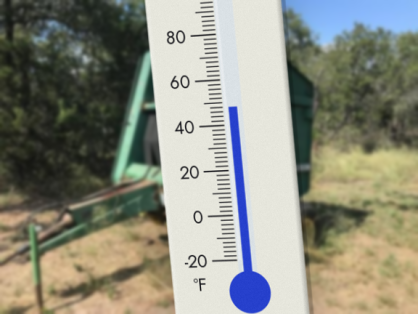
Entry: value=48 unit=°F
